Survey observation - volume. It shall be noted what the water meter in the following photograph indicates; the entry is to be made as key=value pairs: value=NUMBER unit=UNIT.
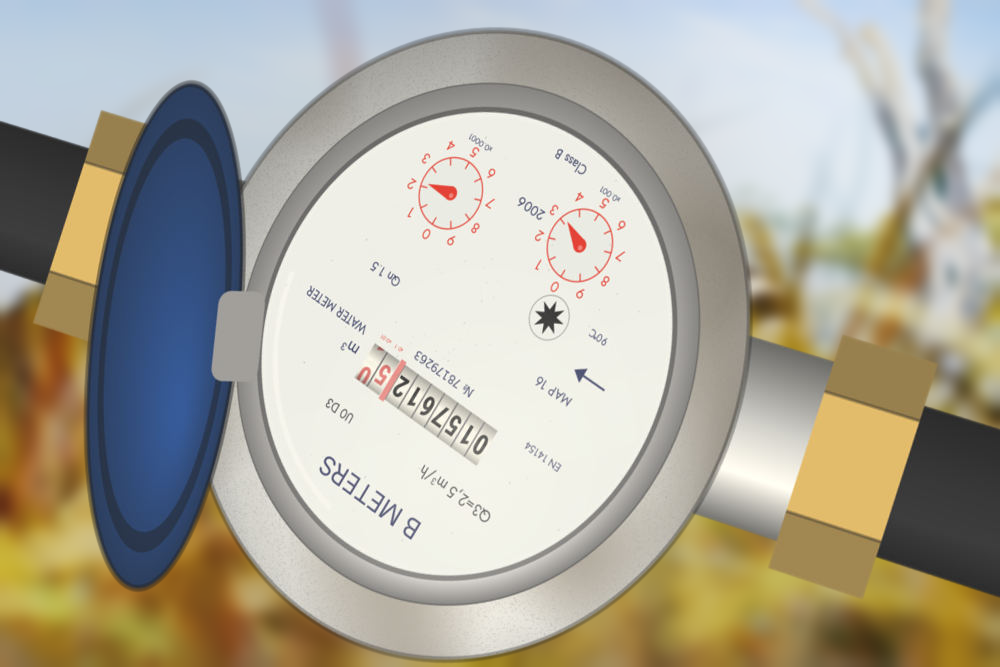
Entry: value=157612.5032 unit=m³
